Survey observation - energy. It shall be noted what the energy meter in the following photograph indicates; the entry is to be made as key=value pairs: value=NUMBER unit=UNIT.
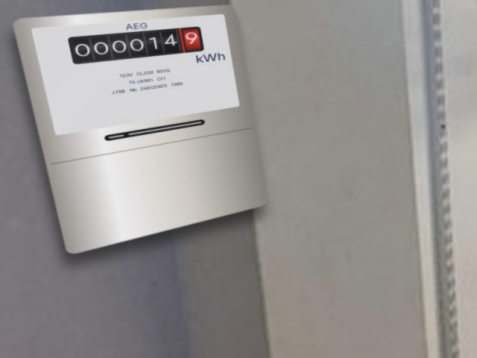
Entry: value=14.9 unit=kWh
